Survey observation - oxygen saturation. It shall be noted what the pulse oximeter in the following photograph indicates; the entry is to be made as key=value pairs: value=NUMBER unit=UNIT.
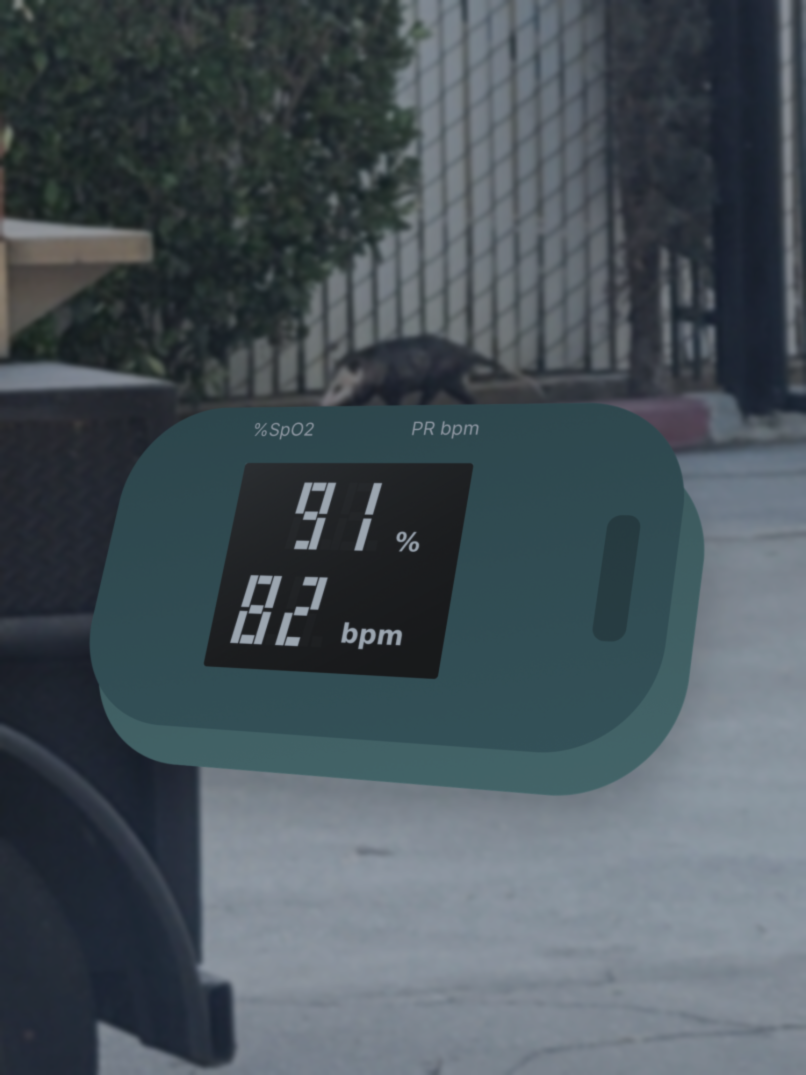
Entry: value=91 unit=%
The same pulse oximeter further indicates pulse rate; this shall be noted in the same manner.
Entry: value=82 unit=bpm
